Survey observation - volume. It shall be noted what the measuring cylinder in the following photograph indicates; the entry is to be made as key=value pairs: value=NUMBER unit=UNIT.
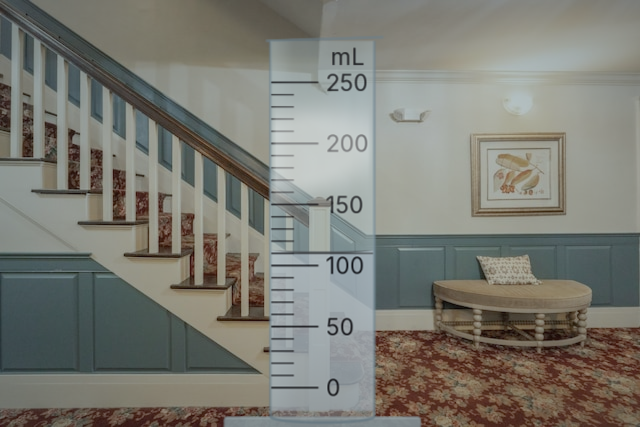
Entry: value=110 unit=mL
